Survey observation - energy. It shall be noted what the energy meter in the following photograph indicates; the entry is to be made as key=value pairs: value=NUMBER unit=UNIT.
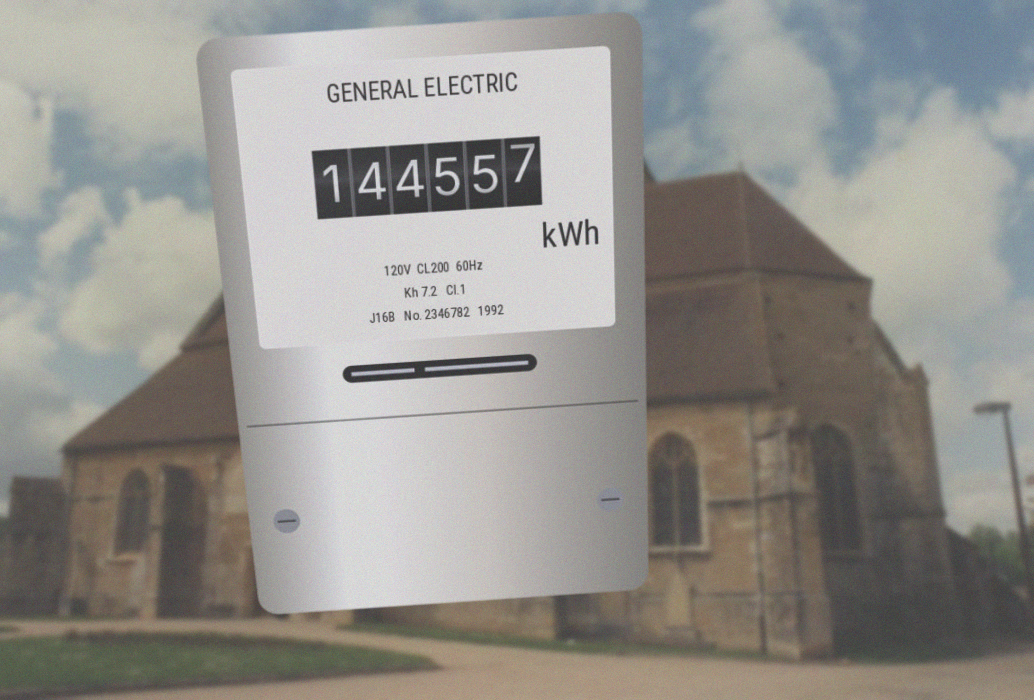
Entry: value=144557 unit=kWh
